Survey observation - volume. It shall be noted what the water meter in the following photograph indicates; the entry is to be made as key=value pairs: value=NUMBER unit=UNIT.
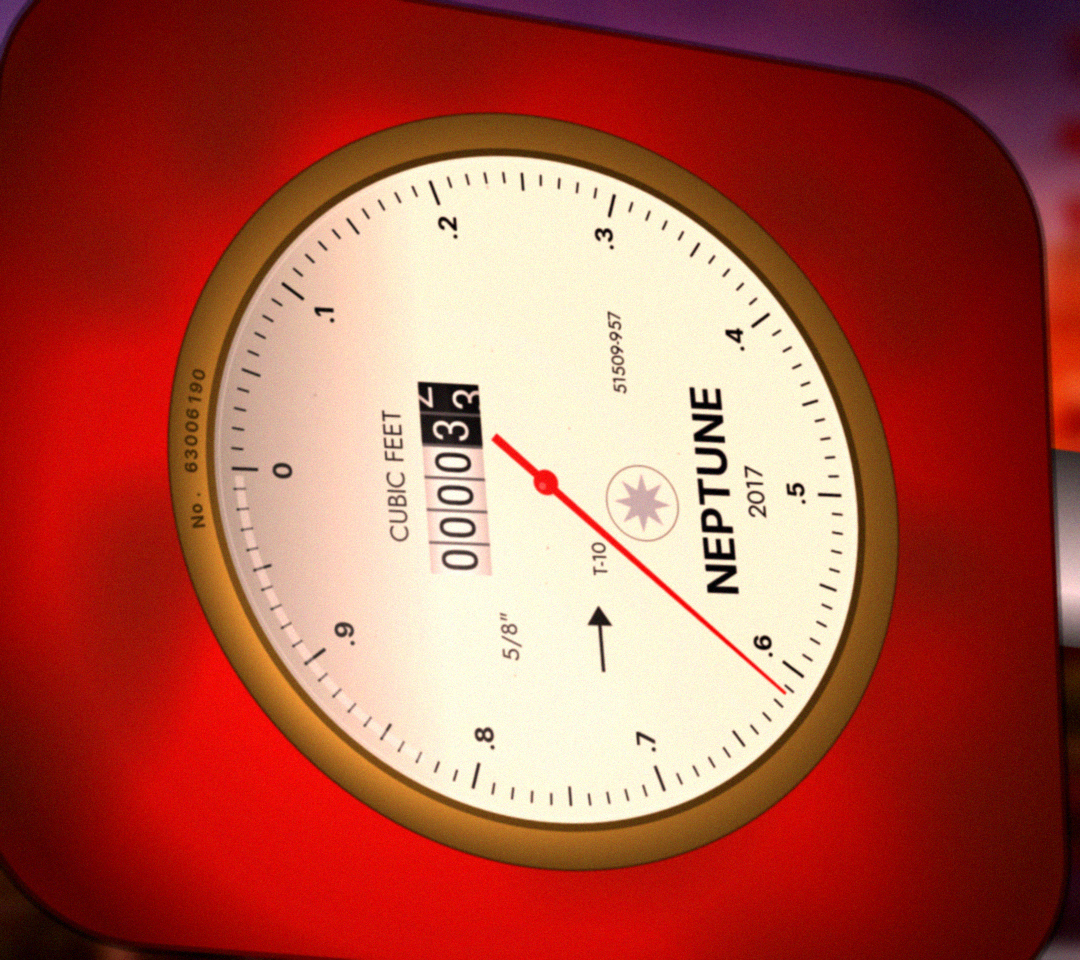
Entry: value=32.61 unit=ft³
